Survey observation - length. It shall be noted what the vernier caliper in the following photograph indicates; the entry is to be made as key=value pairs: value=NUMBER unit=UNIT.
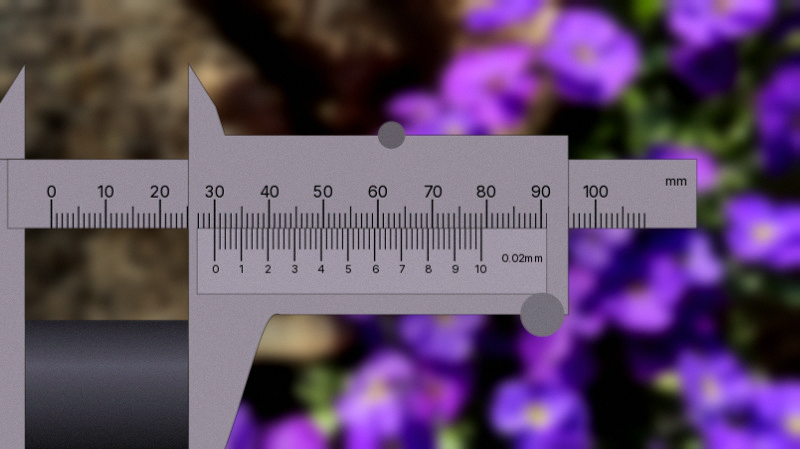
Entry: value=30.0 unit=mm
